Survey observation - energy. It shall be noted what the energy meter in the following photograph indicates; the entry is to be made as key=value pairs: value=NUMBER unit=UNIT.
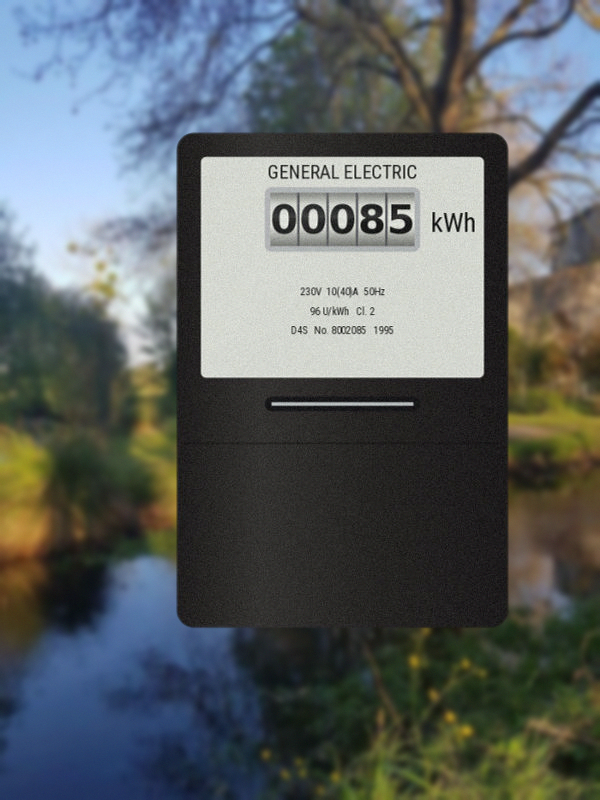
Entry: value=85 unit=kWh
